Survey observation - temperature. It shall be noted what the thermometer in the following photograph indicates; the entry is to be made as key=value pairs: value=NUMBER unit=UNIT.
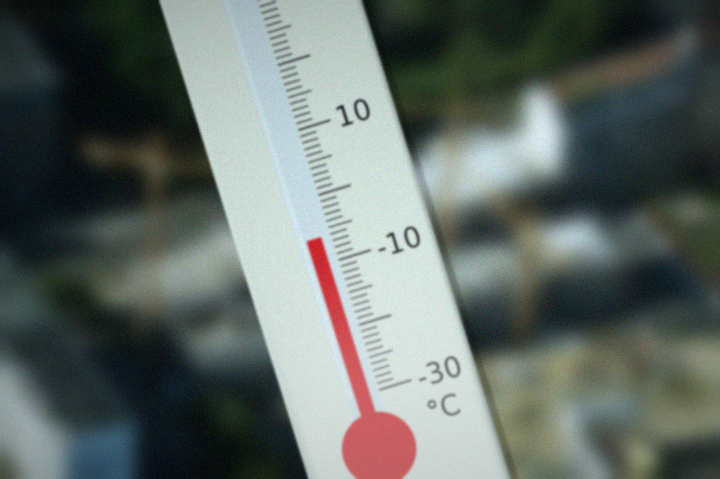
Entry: value=-6 unit=°C
